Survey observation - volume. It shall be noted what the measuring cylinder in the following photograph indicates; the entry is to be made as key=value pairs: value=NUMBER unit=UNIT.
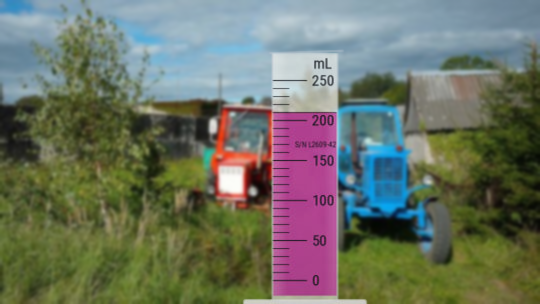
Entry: value=210 unit=mL
